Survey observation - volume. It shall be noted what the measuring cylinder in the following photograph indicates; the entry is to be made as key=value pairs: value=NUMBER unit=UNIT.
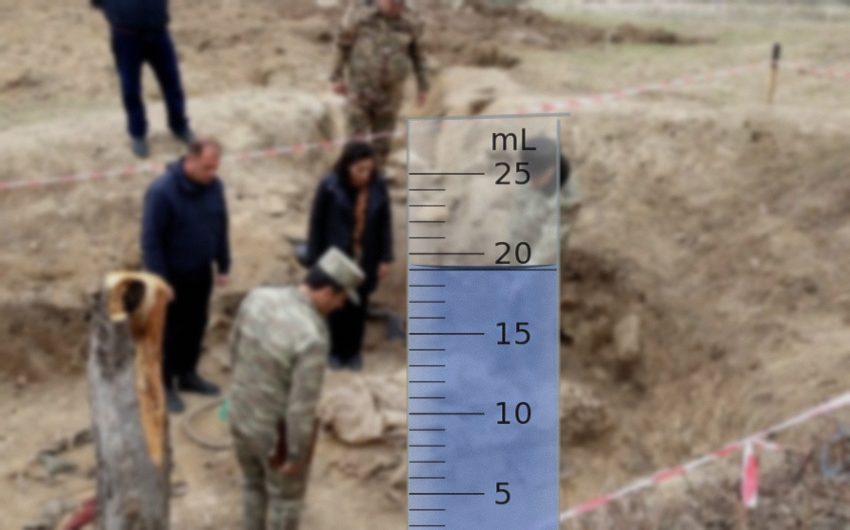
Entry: value=19 unit=mL
